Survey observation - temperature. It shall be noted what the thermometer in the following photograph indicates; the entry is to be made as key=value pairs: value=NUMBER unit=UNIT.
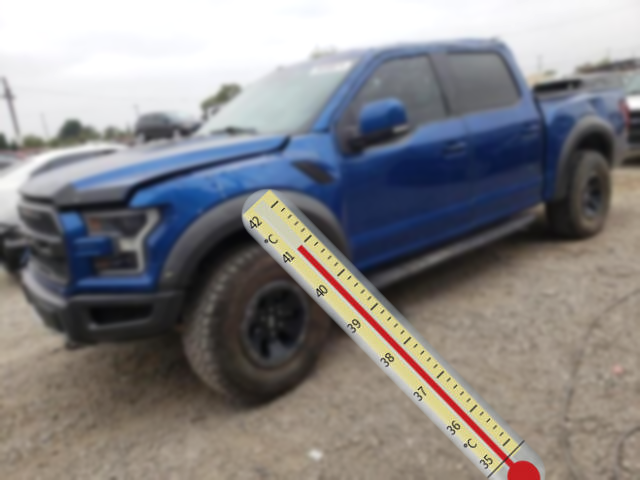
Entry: value=41 unit=°C
